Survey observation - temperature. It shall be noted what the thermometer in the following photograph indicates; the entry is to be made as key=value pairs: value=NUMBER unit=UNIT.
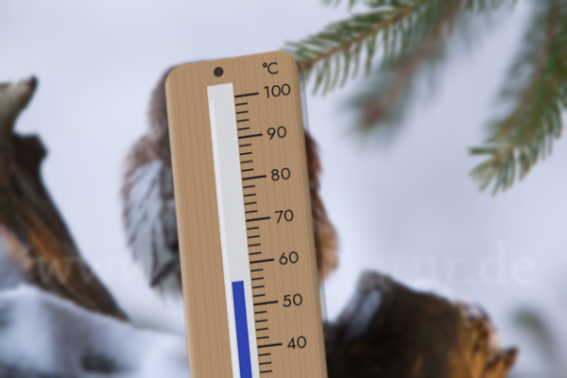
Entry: value=56 unit=°C
